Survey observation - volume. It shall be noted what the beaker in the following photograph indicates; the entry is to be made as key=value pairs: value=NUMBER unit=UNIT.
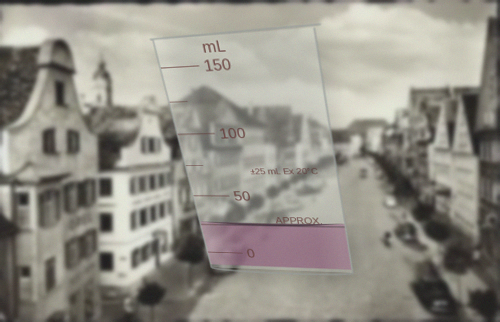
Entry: value=25 unit=mL
